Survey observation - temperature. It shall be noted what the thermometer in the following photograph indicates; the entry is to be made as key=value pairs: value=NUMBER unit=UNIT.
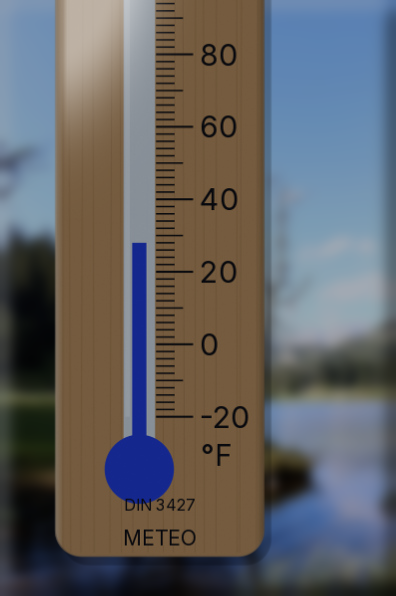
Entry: value=28 unit=°F
